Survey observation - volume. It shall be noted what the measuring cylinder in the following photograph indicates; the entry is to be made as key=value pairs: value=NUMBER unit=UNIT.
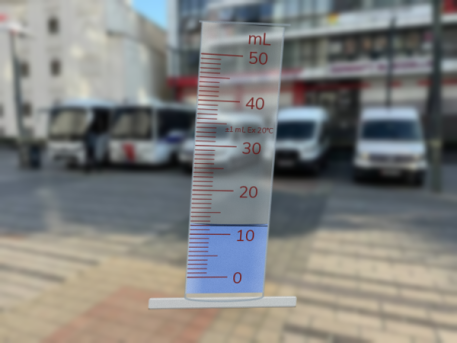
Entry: value=12 unit=mL
